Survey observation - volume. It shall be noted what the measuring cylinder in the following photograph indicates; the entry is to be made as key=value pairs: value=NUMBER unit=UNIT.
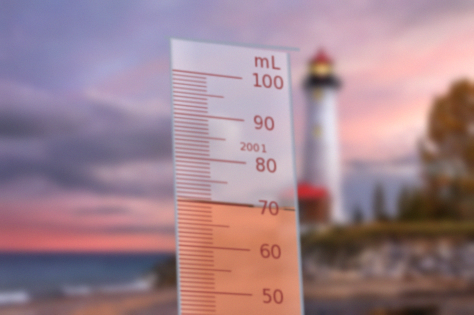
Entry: value=70 unit=mL
